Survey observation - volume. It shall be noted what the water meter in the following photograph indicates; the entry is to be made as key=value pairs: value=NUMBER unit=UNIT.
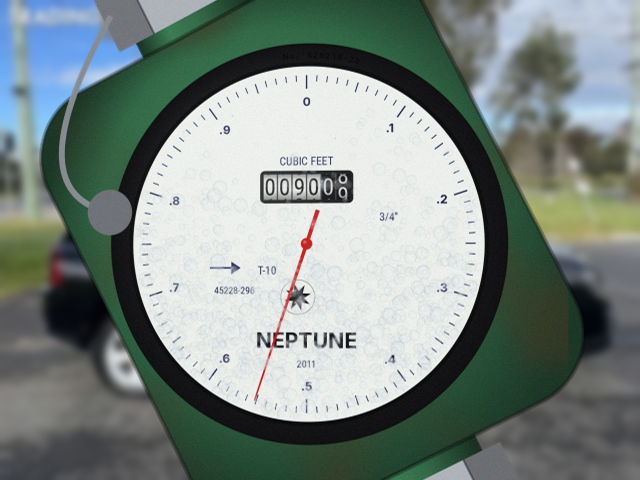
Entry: value=9008.55 unit=ft³
